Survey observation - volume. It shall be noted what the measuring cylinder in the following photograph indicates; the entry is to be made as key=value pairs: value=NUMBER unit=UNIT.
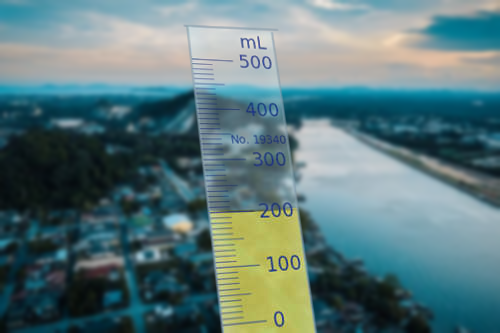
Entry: value=200 unit=mL
